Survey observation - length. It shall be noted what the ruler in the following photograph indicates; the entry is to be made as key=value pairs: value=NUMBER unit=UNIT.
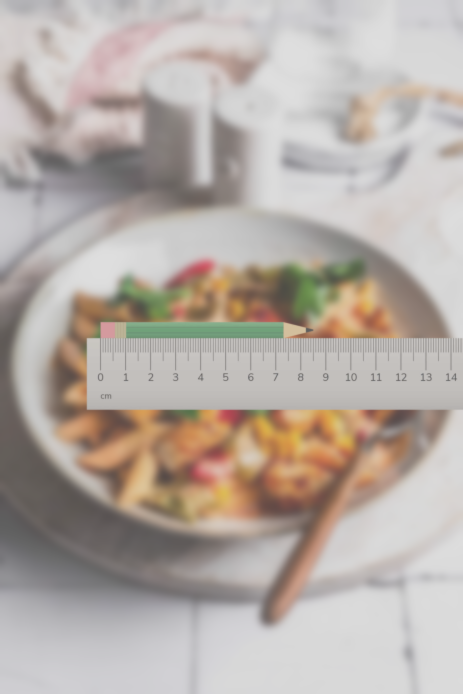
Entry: value=8.5 unit=cm
